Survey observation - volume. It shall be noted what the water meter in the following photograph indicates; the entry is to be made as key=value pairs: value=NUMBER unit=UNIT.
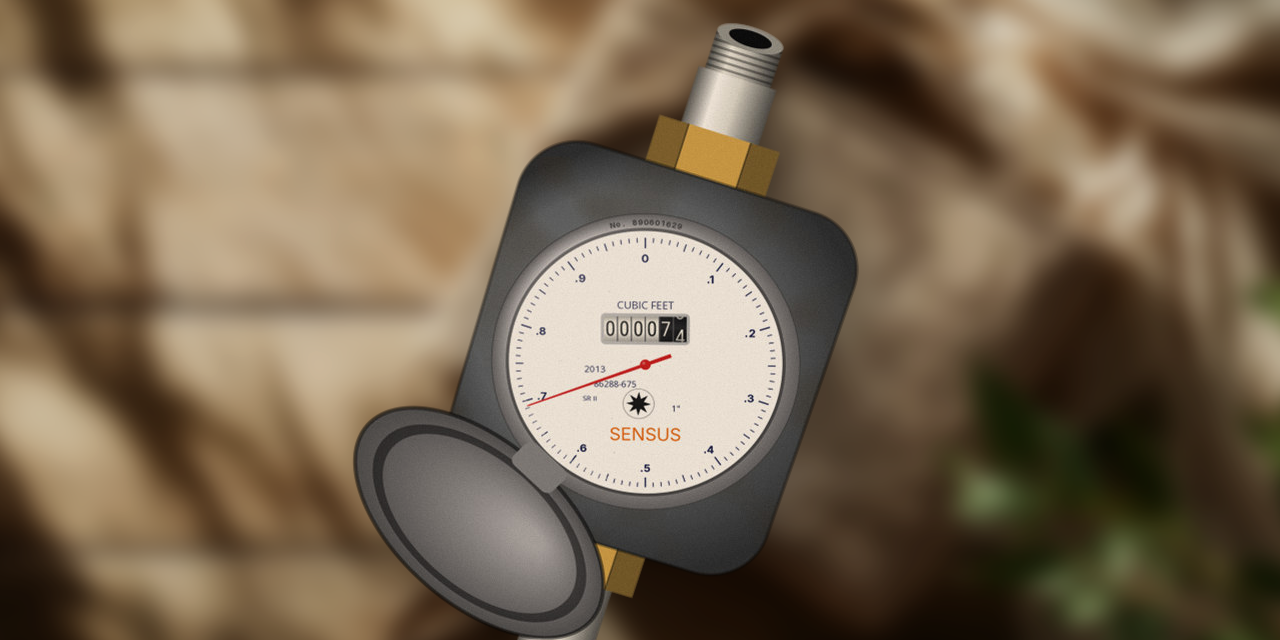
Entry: value=73.69 unit=ft³
